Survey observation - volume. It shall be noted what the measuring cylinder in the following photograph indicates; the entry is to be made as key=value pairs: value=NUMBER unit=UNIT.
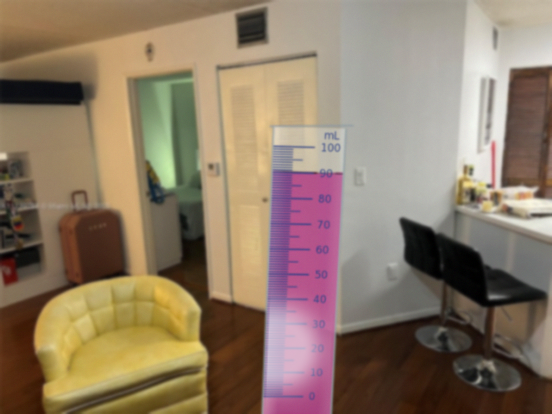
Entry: value=90 unit=mL
